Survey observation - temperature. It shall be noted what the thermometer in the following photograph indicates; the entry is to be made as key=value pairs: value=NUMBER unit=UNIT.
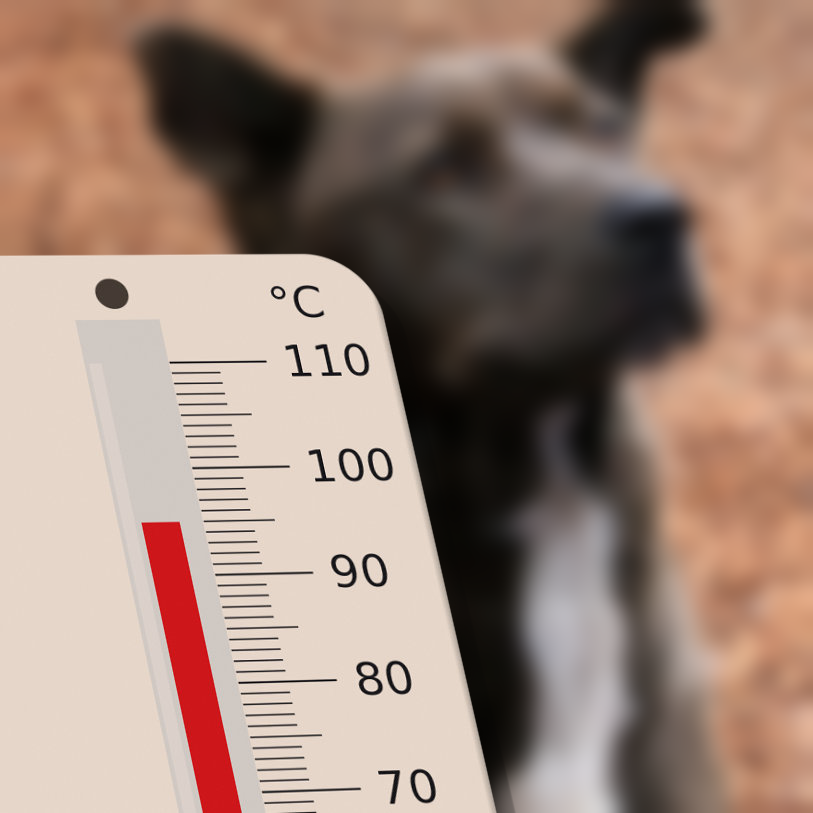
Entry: value=95 unit=°C
